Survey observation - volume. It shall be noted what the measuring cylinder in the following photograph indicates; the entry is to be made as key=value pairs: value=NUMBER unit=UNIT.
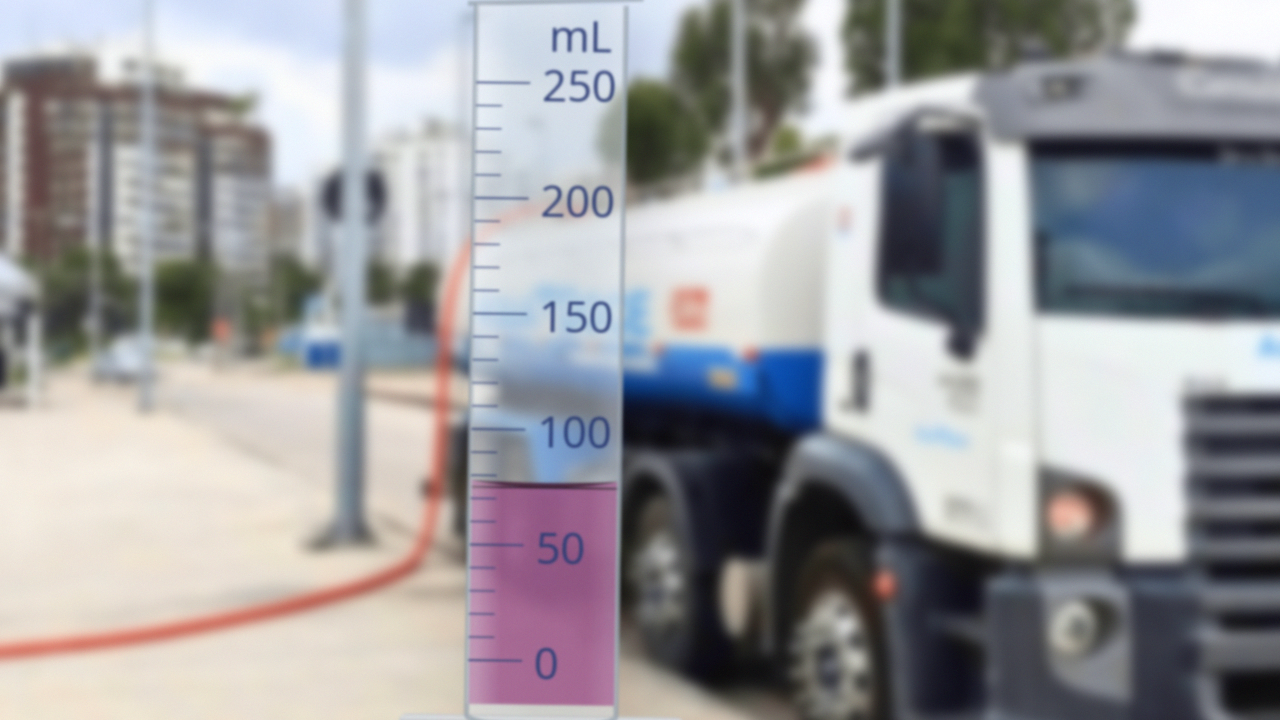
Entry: value=75 unit=mL
